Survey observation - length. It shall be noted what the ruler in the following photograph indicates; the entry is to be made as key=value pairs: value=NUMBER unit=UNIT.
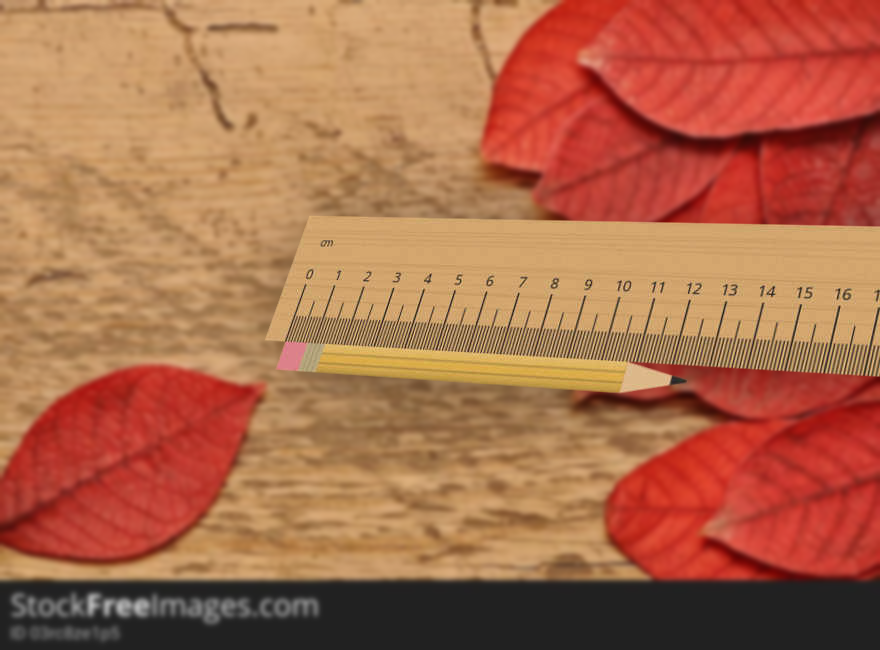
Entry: value=12.5 unit=cm
